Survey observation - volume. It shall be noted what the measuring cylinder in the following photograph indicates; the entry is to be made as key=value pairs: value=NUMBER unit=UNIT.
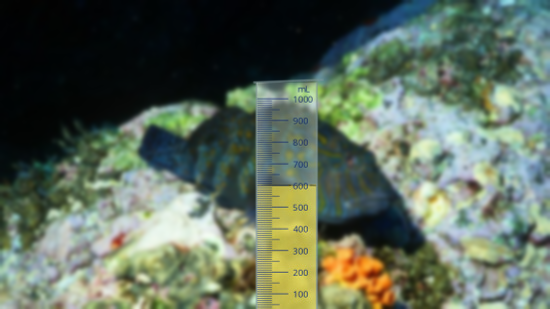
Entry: value=600 unit=mL
